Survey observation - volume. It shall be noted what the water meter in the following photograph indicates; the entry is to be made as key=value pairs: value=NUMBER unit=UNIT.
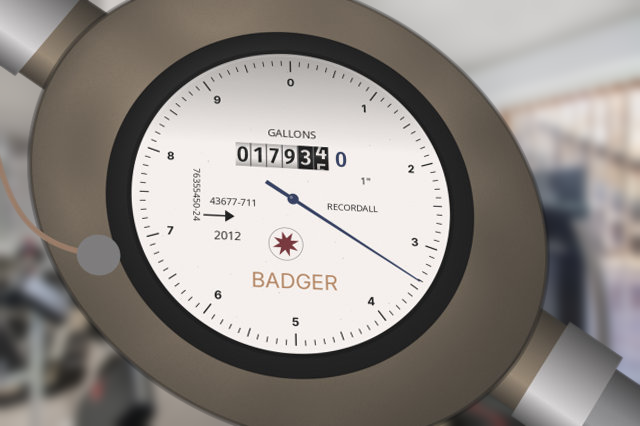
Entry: value=179343.4 unit=gal
